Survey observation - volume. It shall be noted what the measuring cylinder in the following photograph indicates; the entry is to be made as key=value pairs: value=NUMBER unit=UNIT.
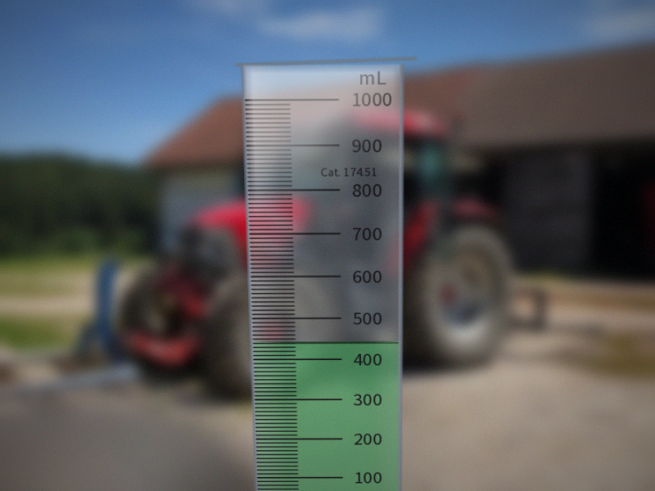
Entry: value=440 unit=mL
